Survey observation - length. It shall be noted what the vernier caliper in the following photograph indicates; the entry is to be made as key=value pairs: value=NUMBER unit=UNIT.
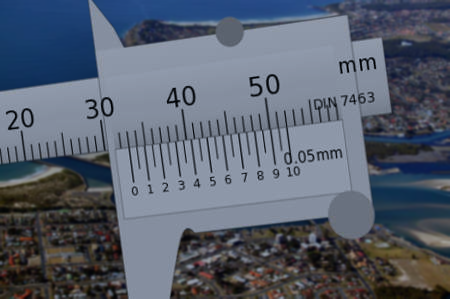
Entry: value=33.0 unit=mm
